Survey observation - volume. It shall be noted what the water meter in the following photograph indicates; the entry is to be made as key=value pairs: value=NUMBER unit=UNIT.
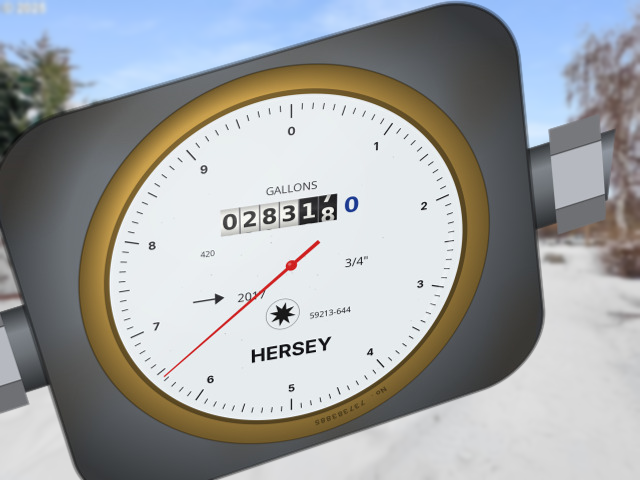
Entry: value=283176.4 unit=gal
